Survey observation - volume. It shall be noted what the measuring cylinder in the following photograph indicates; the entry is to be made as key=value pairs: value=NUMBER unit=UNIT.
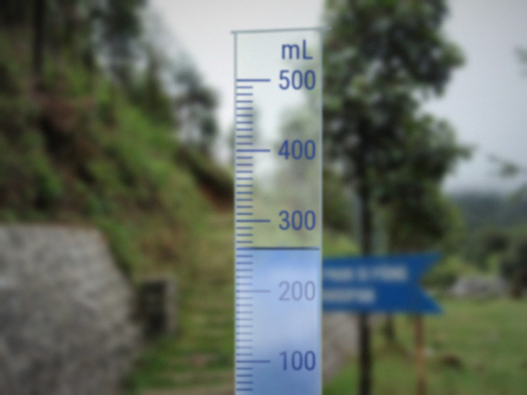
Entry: value=260 unit=mL
